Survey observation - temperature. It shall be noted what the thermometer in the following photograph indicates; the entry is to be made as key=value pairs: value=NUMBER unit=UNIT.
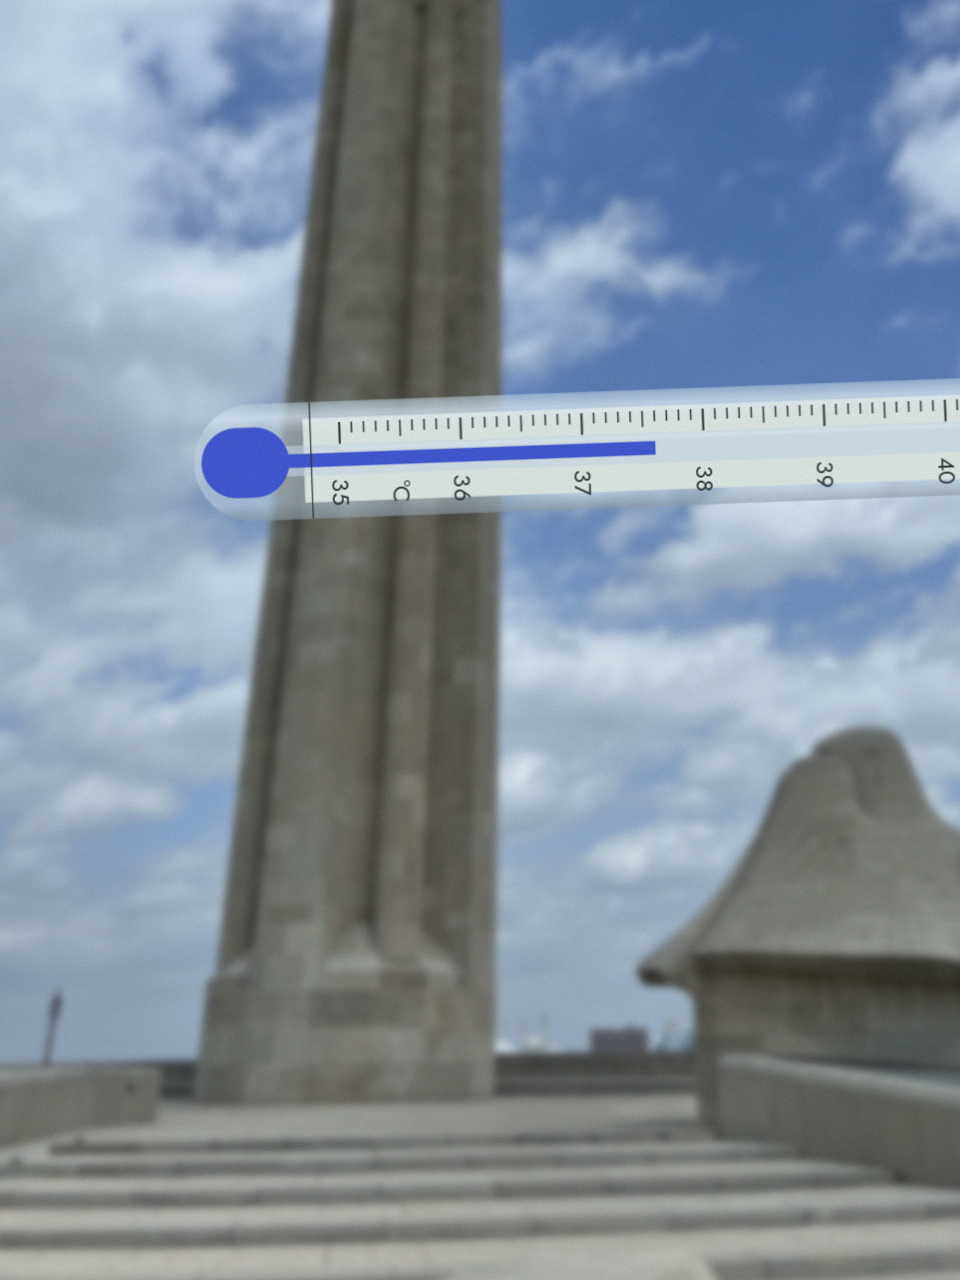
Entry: value=37.6 unit=°C
